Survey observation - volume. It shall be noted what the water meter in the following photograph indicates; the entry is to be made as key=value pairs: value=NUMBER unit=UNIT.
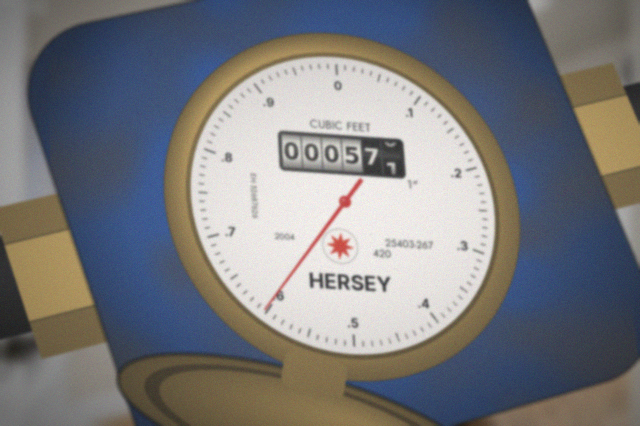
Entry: value=570.60 unit=ft³
